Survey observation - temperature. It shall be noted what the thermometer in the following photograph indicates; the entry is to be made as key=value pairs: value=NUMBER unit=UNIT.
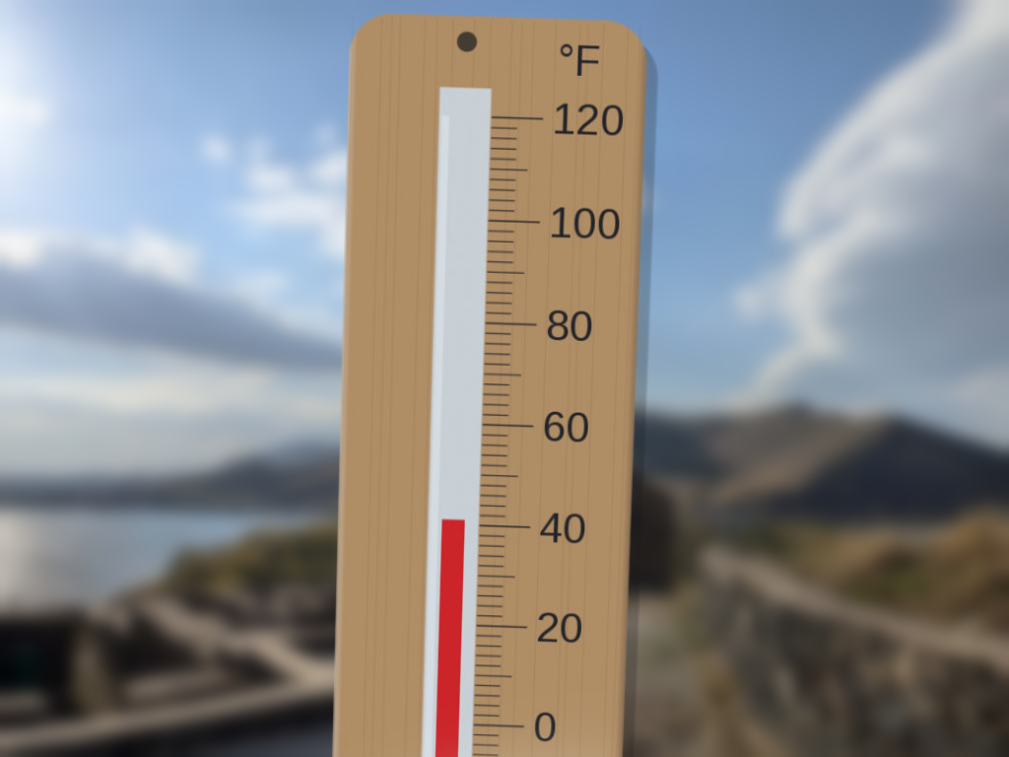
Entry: value=41 unit=°F
